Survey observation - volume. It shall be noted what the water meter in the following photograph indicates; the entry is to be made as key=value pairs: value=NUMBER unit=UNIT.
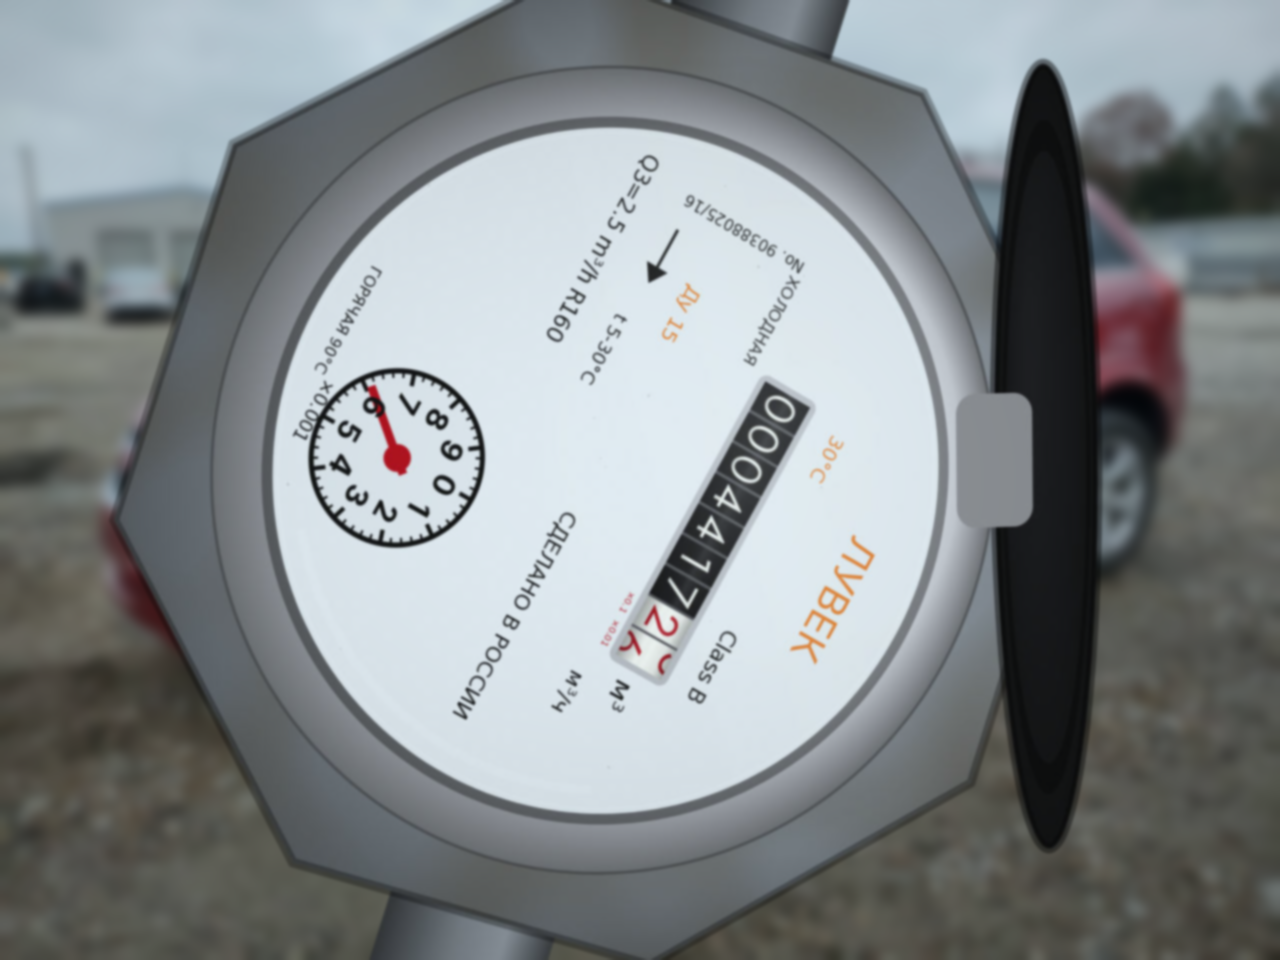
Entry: value=4417.256 unit=m³
